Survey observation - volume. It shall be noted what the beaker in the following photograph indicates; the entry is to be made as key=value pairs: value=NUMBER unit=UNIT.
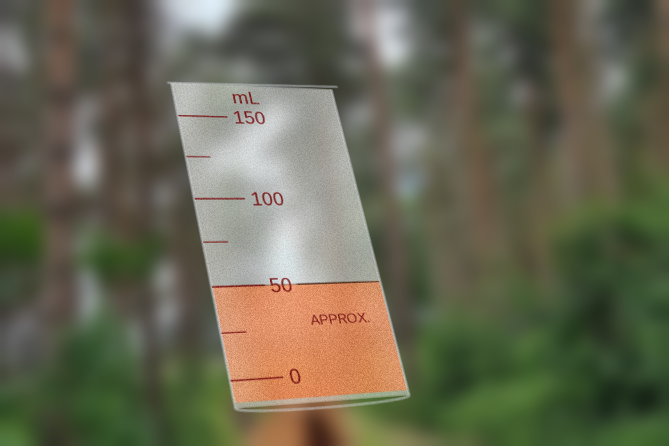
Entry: value=50 unit=mL
